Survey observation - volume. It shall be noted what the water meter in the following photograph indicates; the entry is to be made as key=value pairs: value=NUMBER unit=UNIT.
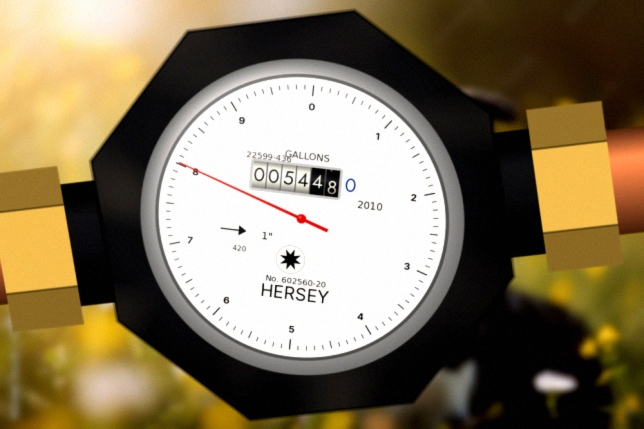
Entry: value=54478.0 unit=gal
